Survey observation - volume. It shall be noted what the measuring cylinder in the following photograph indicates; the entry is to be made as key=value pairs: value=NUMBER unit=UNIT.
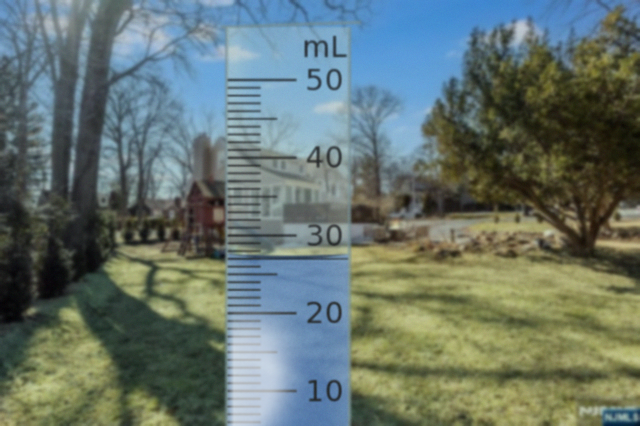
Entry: value=27 unit=mL
